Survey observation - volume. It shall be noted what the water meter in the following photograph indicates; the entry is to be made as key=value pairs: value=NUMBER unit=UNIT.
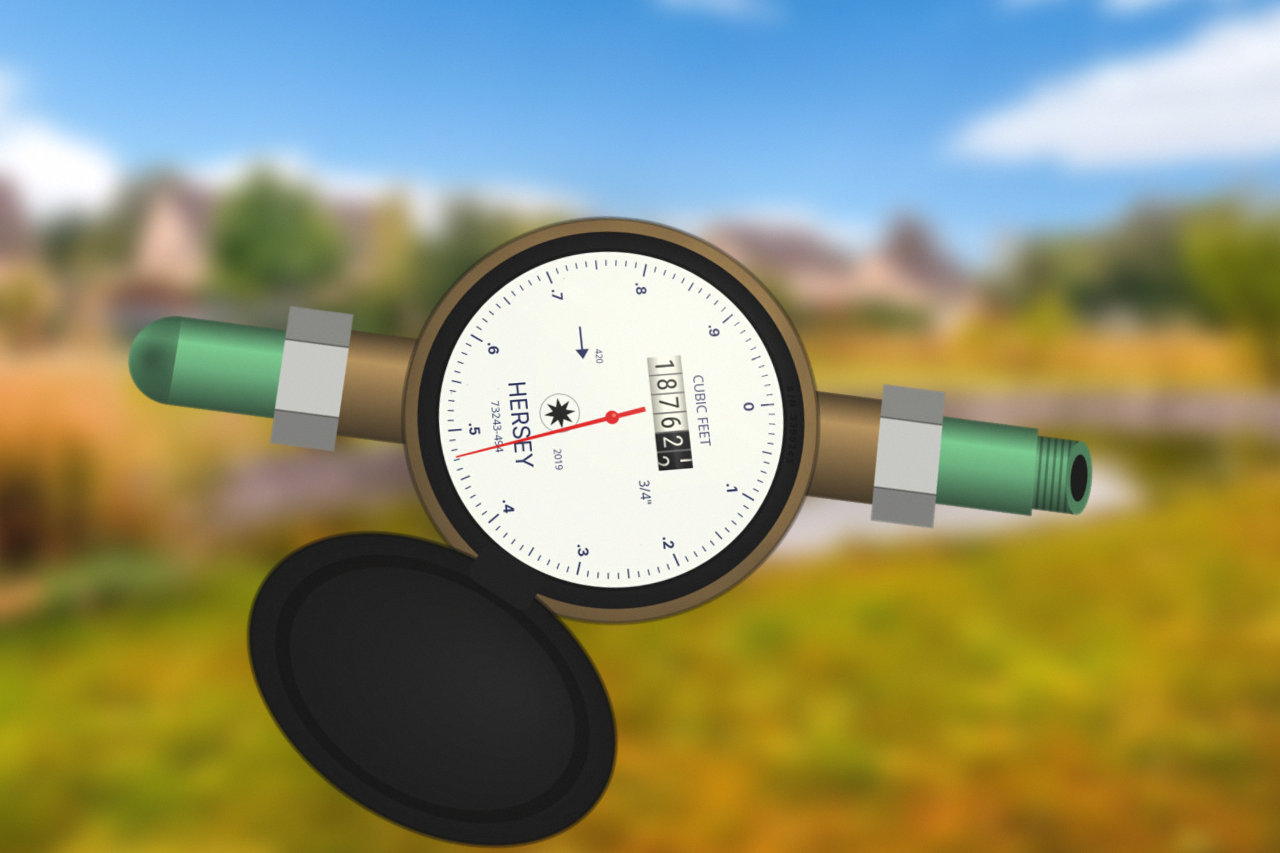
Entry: value=187621.47 unit=ft³
